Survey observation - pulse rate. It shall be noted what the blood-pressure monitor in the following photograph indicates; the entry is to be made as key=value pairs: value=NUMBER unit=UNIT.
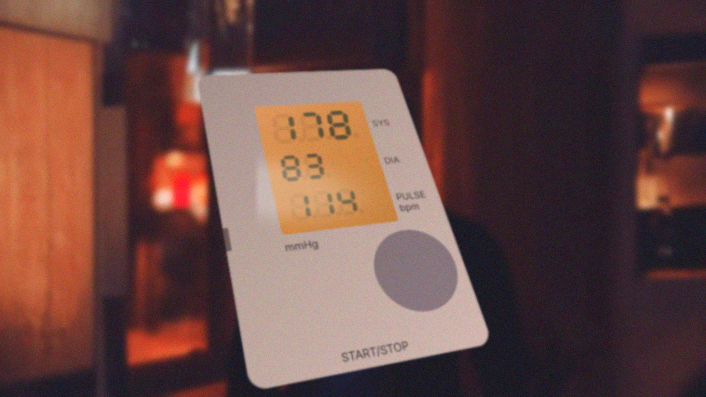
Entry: value=114 unit=bpm
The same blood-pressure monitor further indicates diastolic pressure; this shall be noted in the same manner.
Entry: value=83 unit=mmHg
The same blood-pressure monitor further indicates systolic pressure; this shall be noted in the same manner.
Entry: value=178 unit=mmHg
